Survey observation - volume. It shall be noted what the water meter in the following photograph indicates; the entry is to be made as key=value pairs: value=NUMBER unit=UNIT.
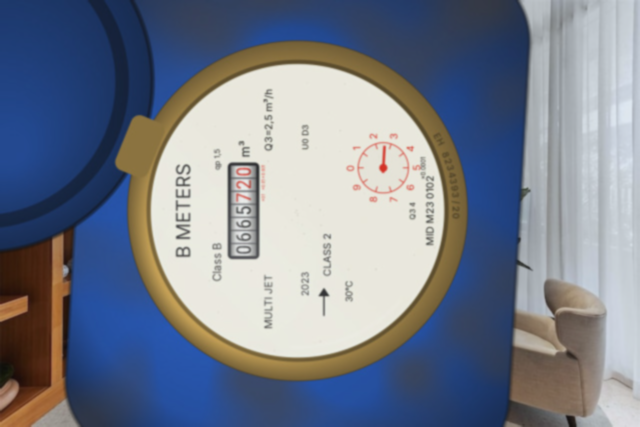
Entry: value=665.7202 unit=m³
